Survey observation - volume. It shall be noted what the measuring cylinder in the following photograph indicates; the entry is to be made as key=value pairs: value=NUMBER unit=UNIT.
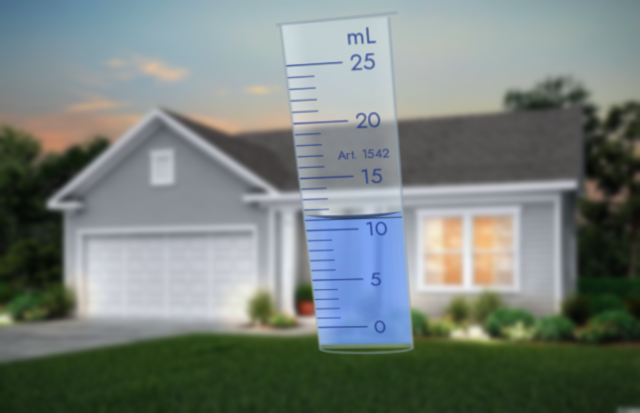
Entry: value=11 unit=mL
